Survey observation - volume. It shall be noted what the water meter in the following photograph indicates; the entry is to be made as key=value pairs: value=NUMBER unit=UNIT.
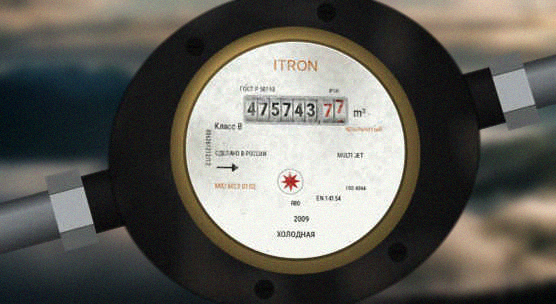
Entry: value=475743.77 unit=m³
